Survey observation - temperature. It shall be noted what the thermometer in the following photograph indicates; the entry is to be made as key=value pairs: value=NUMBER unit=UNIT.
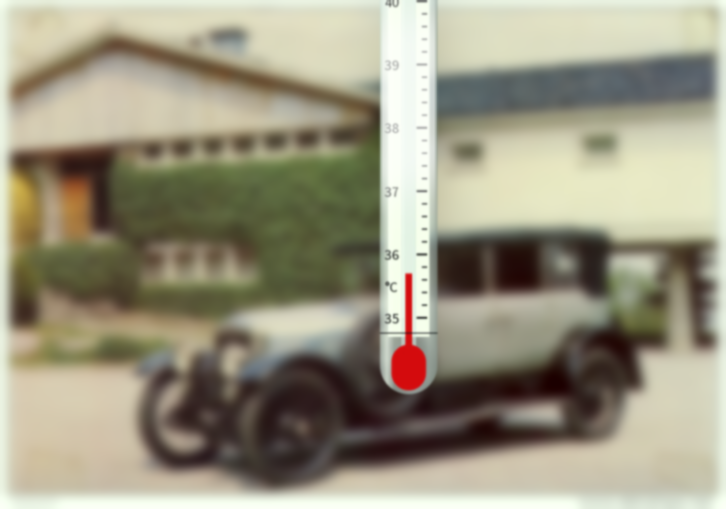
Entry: value=35.7 unit=°C
